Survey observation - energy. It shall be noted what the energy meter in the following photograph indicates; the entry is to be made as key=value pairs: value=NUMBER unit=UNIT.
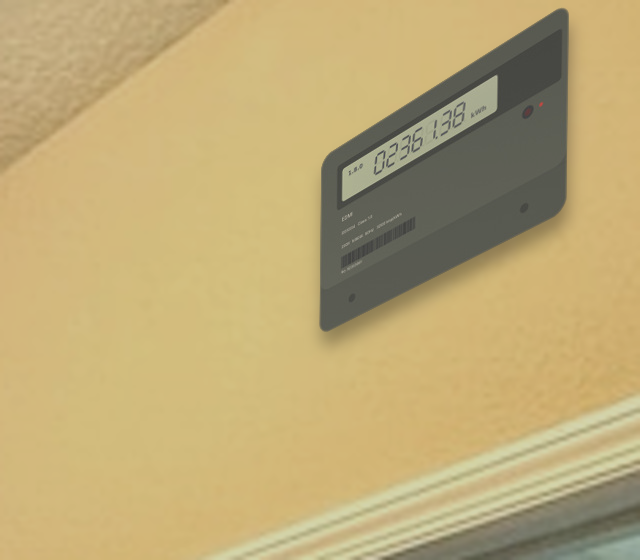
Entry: value=2361.38 unit=kWh
